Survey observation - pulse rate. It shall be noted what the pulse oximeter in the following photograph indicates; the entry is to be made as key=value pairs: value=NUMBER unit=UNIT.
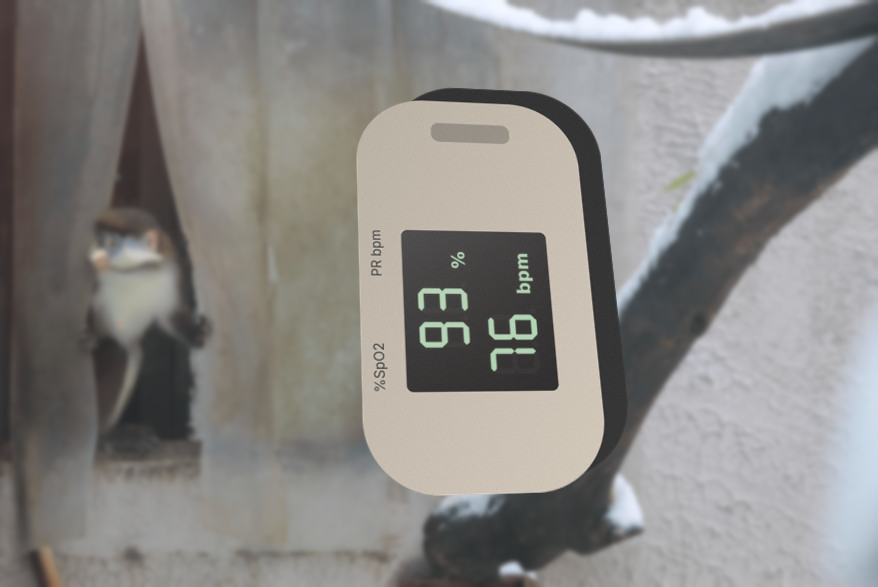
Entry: value=76 unit=bpm
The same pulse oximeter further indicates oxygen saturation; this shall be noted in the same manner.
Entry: value=93 unit=%
